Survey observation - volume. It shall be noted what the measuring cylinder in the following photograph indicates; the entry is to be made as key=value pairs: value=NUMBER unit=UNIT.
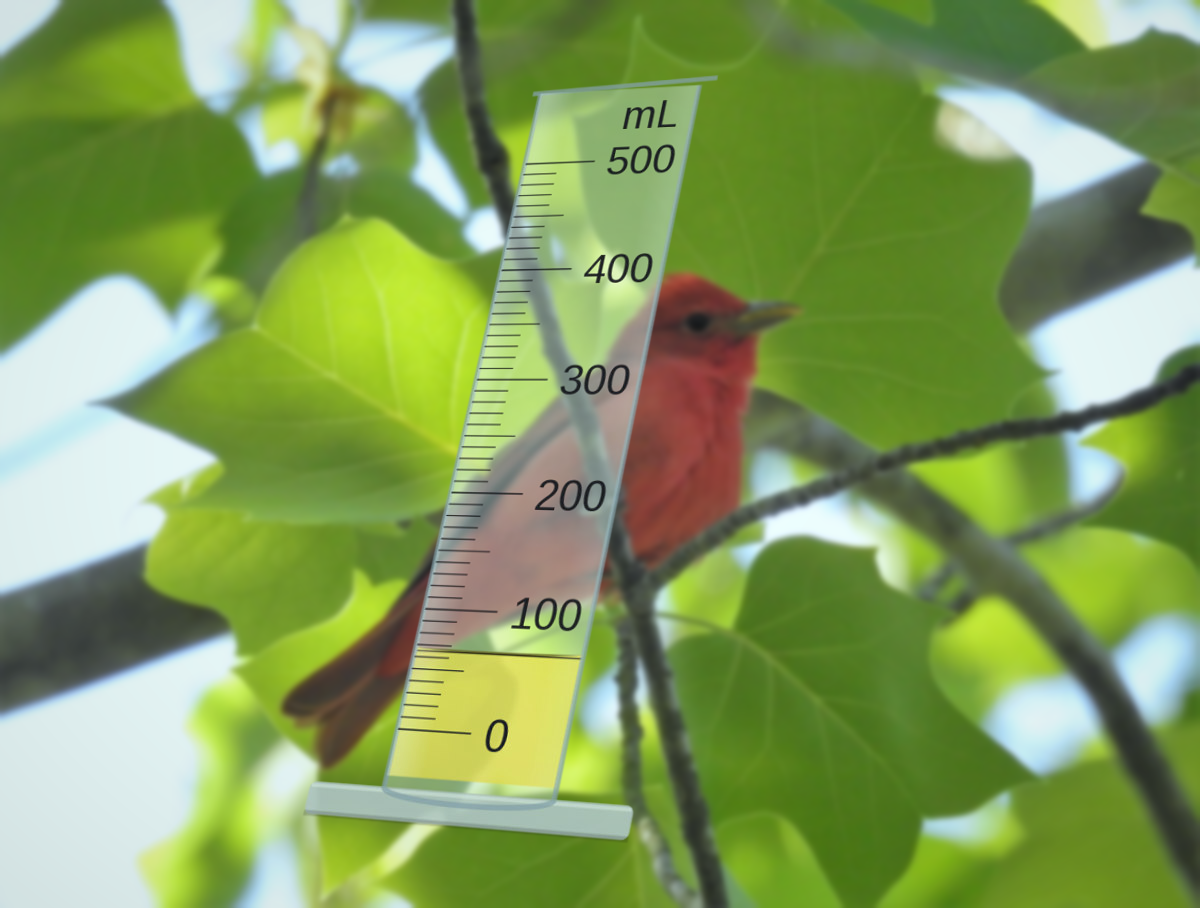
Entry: value=65 unit=mL
